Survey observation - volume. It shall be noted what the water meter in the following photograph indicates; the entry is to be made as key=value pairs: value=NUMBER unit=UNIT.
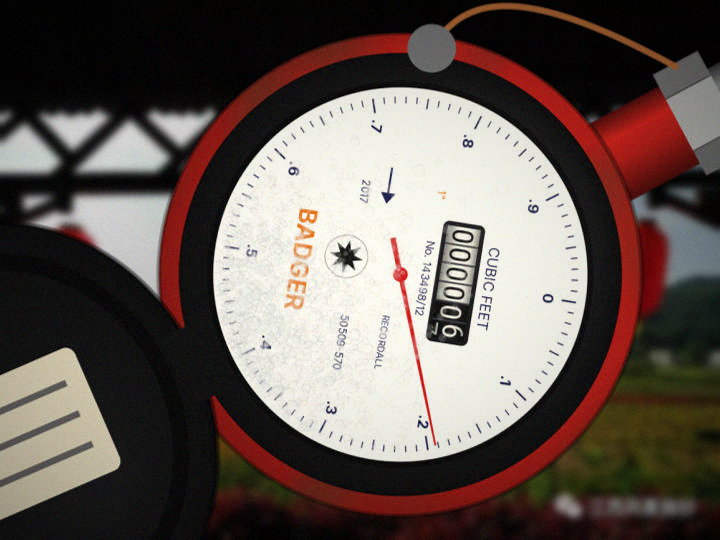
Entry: value=6.19 unit=ft³
